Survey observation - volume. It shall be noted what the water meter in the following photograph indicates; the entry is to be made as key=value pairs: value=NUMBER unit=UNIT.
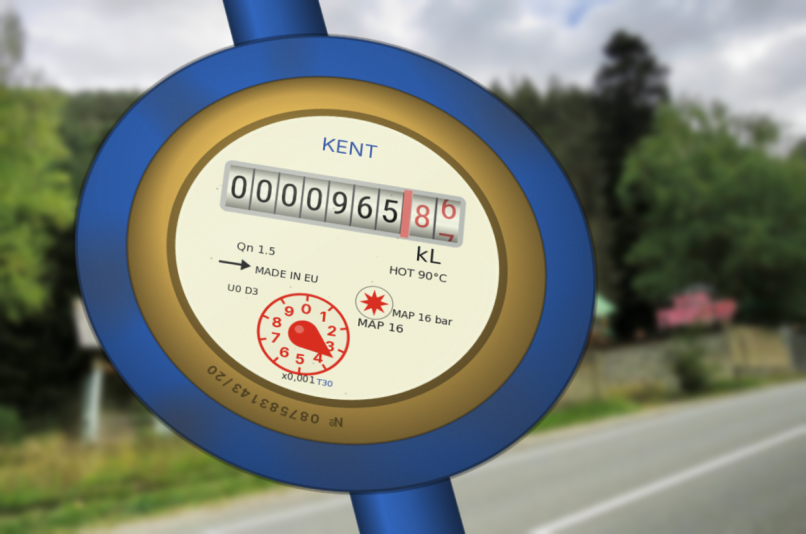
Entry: value=965.863 unit=kL
